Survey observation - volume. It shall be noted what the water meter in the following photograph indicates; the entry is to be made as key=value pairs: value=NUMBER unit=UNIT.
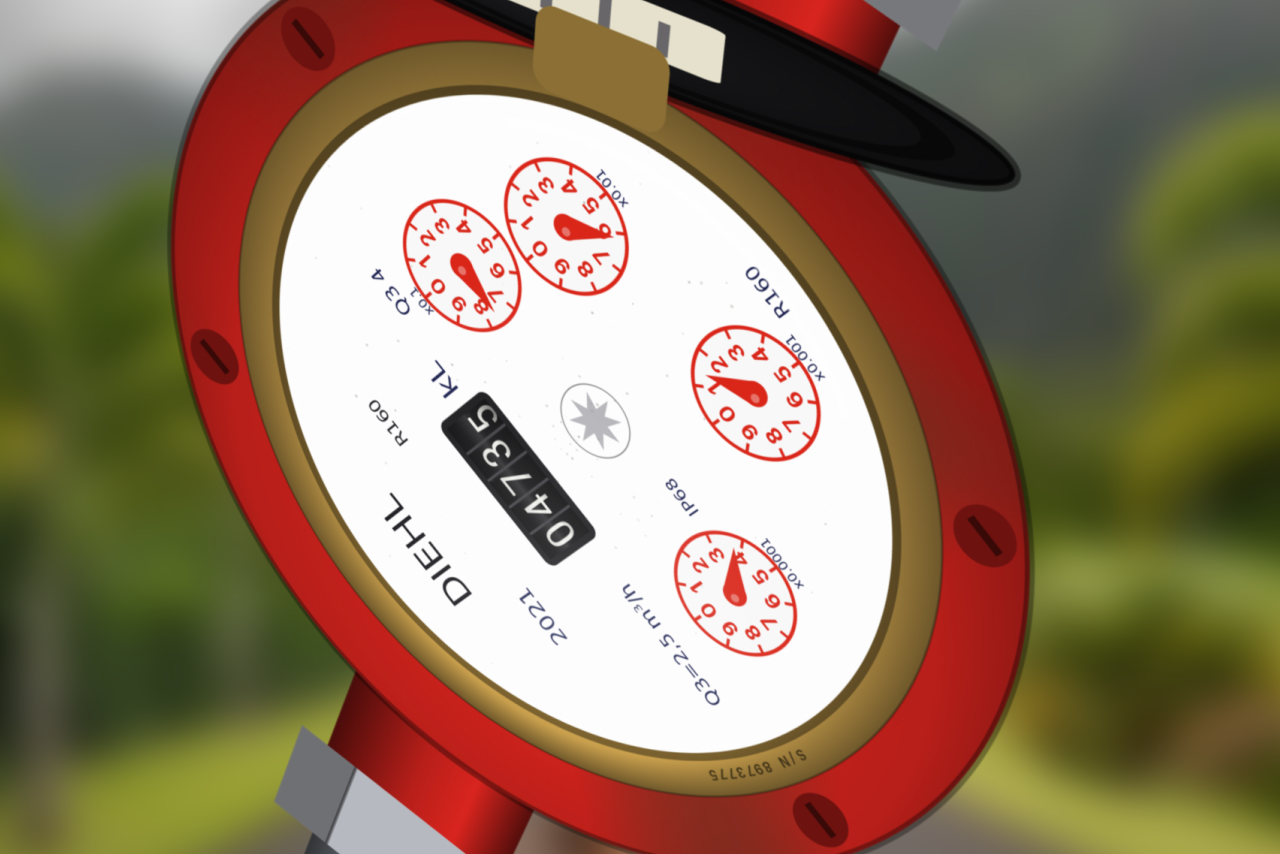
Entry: value=4734.7613 unit=kL
